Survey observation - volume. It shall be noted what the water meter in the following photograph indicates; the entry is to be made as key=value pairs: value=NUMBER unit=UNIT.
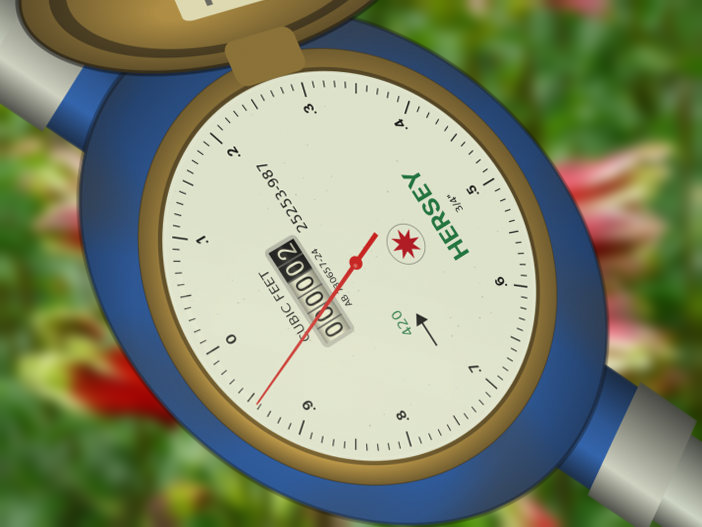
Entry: value=1.94 unit=ft³
